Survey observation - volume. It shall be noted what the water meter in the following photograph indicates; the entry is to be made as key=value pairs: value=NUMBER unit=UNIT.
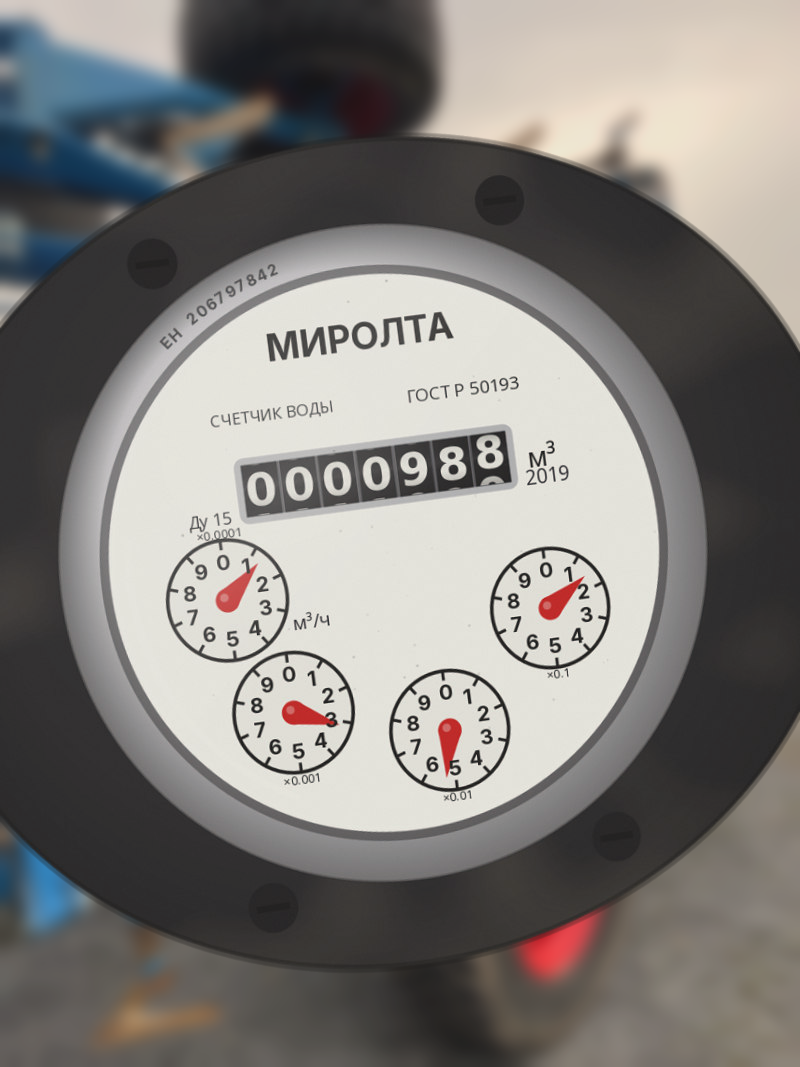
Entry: value=988.1531 unit=m³
